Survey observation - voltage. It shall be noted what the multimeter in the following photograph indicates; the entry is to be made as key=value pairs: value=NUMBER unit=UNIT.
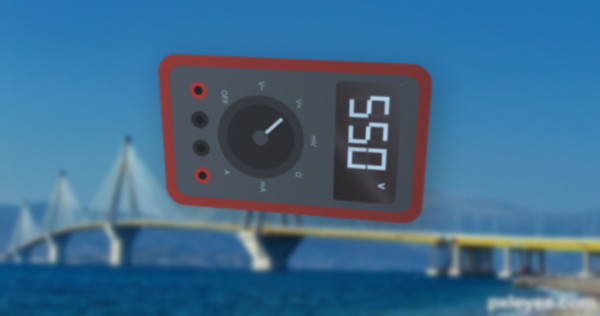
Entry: value=550 unit=V
